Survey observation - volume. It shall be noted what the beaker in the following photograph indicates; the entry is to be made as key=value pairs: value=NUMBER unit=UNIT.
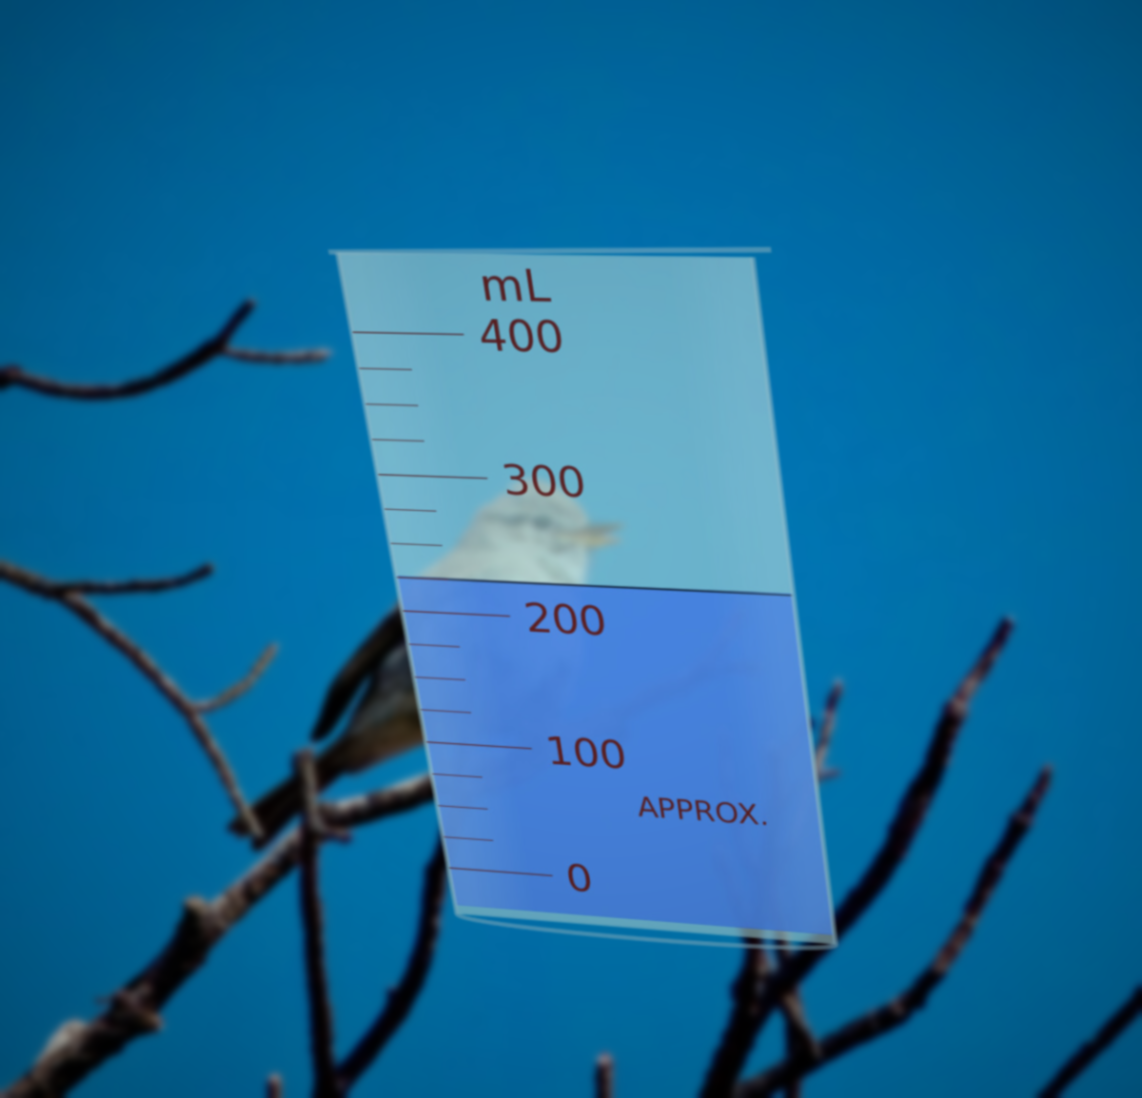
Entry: value=225 unit=mL
